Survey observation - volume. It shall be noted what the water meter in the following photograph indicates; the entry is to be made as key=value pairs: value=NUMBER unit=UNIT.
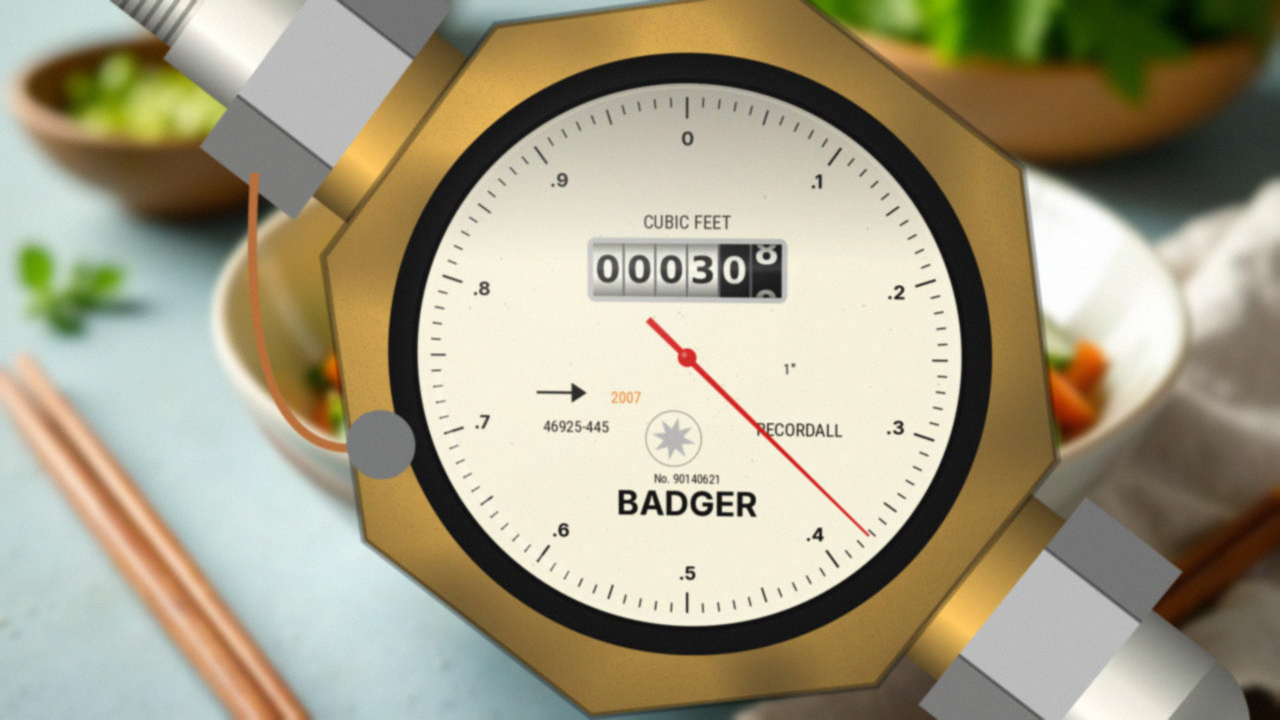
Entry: value=308.37 unit=ft³
